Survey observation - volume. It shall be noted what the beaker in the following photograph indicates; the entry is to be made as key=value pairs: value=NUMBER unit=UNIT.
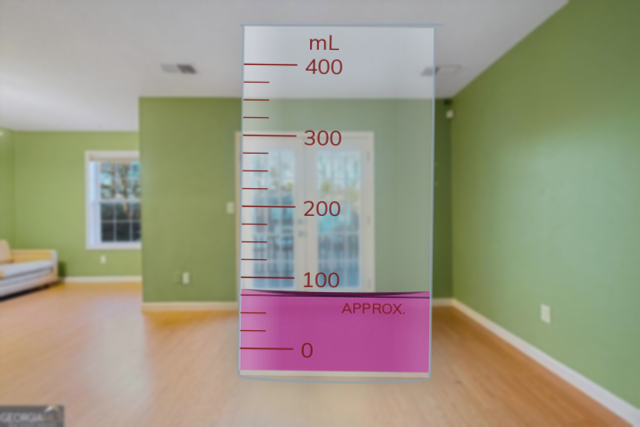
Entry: value=75 unit=mL
